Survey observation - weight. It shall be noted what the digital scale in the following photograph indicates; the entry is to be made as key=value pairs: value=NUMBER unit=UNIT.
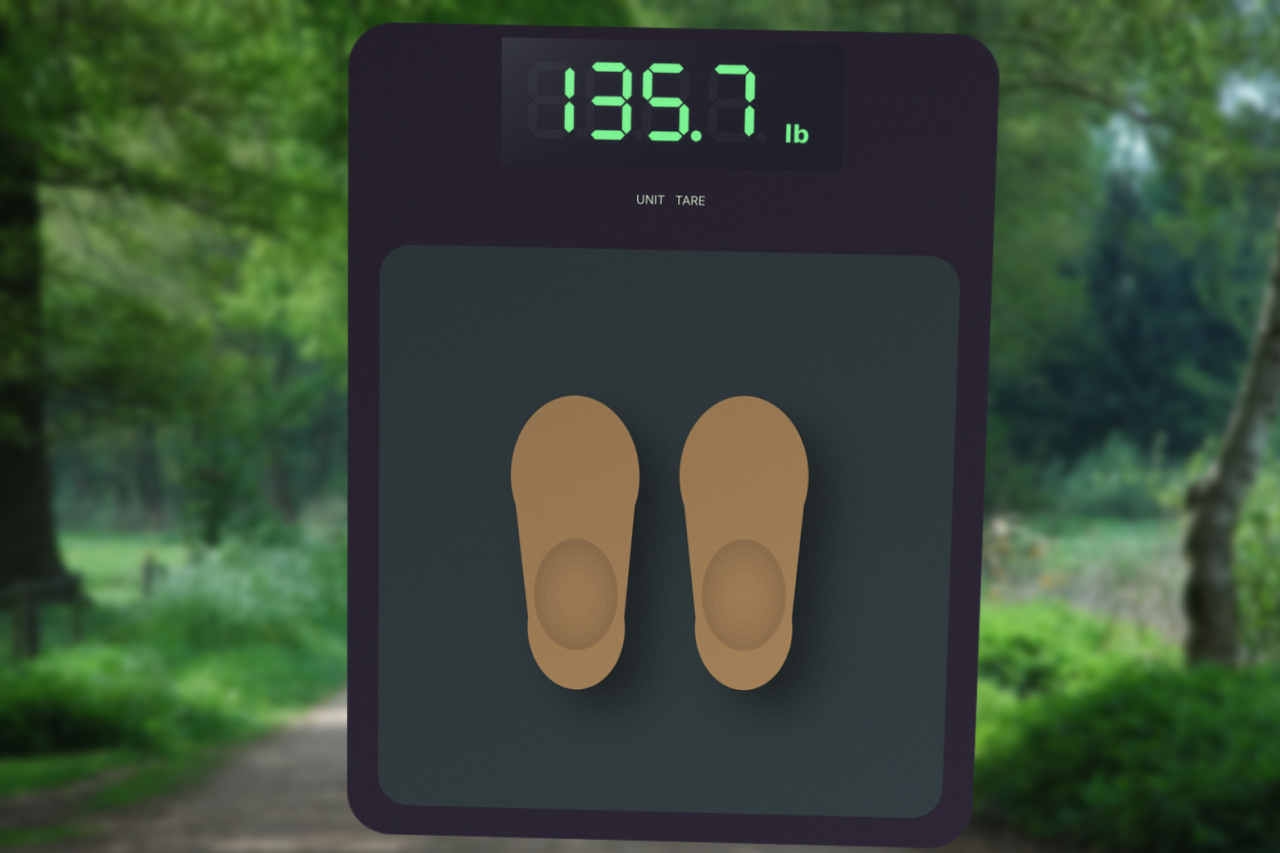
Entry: value=135.7 unit=lb
